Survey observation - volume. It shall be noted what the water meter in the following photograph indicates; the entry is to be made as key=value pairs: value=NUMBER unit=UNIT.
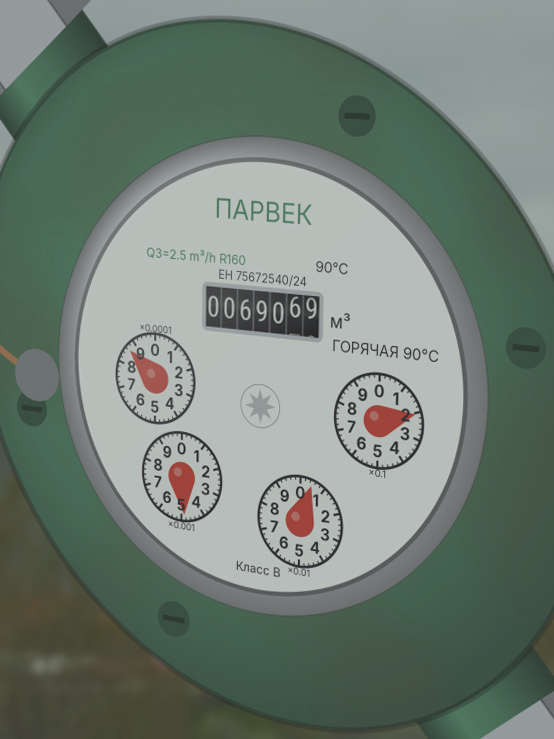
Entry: value=69069.2048 unit=m³
